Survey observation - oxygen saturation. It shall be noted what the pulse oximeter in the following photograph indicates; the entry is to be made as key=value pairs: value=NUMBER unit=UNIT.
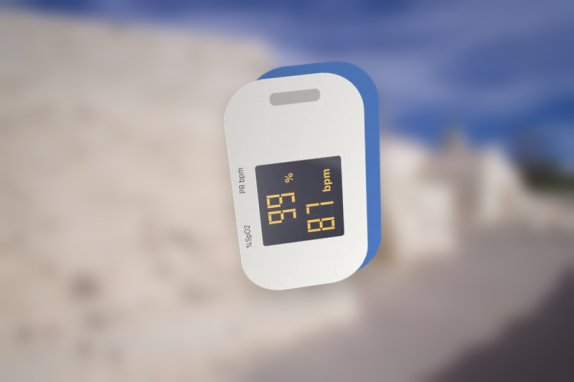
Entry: value=99 unit=%
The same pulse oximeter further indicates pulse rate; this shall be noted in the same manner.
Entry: value=87 unit=bpm
